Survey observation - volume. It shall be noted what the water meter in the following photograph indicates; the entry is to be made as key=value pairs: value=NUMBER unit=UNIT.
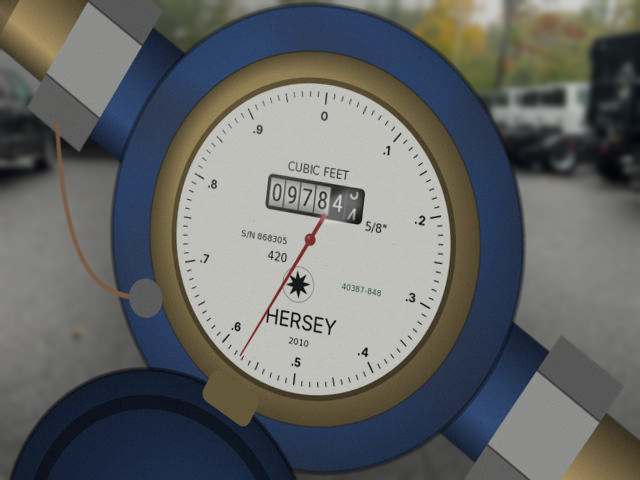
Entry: value=97843.57 unit=ft³
